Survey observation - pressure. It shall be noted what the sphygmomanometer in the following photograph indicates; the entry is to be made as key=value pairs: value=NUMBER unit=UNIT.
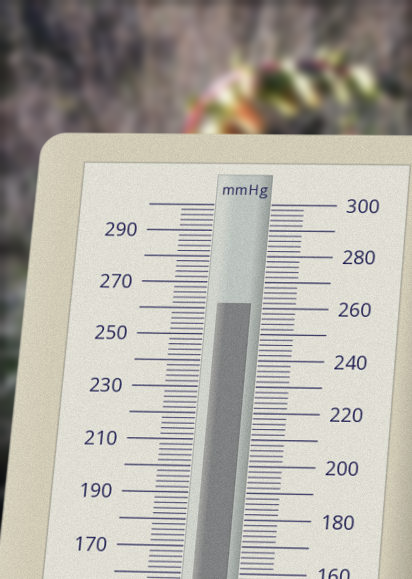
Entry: value=262 unit=mmHg
